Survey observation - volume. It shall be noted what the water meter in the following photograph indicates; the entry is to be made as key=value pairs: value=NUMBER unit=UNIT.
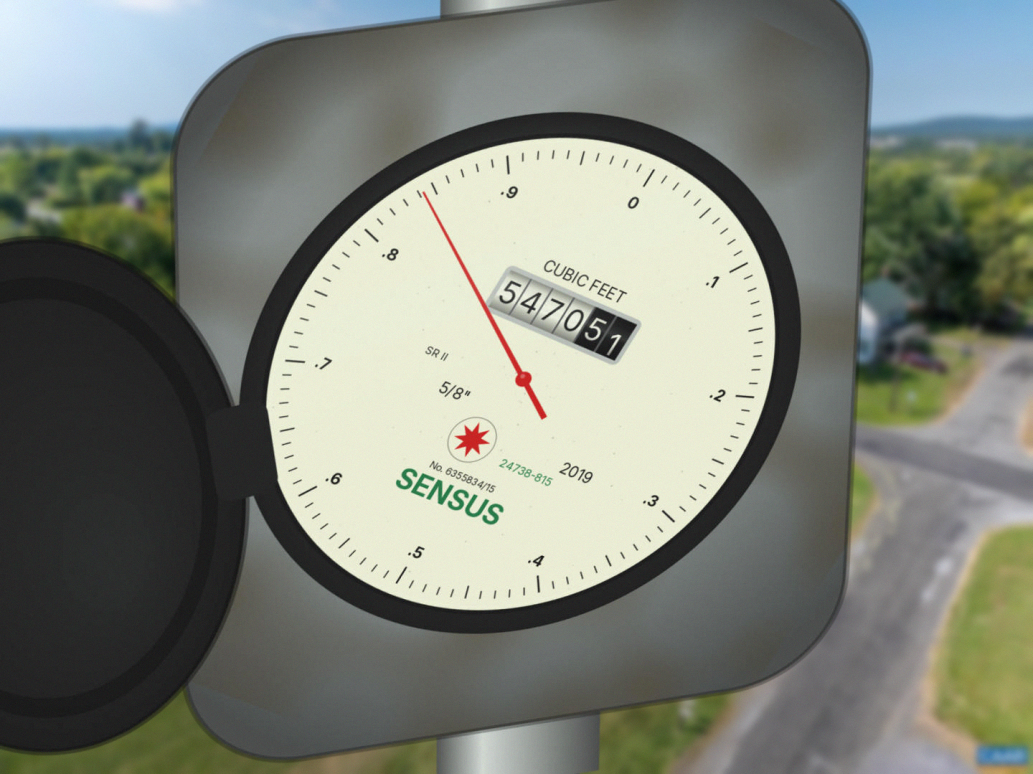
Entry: value=547050.84 unit=ft³
